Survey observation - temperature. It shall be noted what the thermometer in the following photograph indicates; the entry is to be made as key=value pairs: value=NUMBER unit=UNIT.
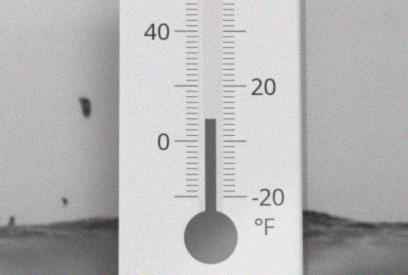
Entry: value=8 unit=°F
